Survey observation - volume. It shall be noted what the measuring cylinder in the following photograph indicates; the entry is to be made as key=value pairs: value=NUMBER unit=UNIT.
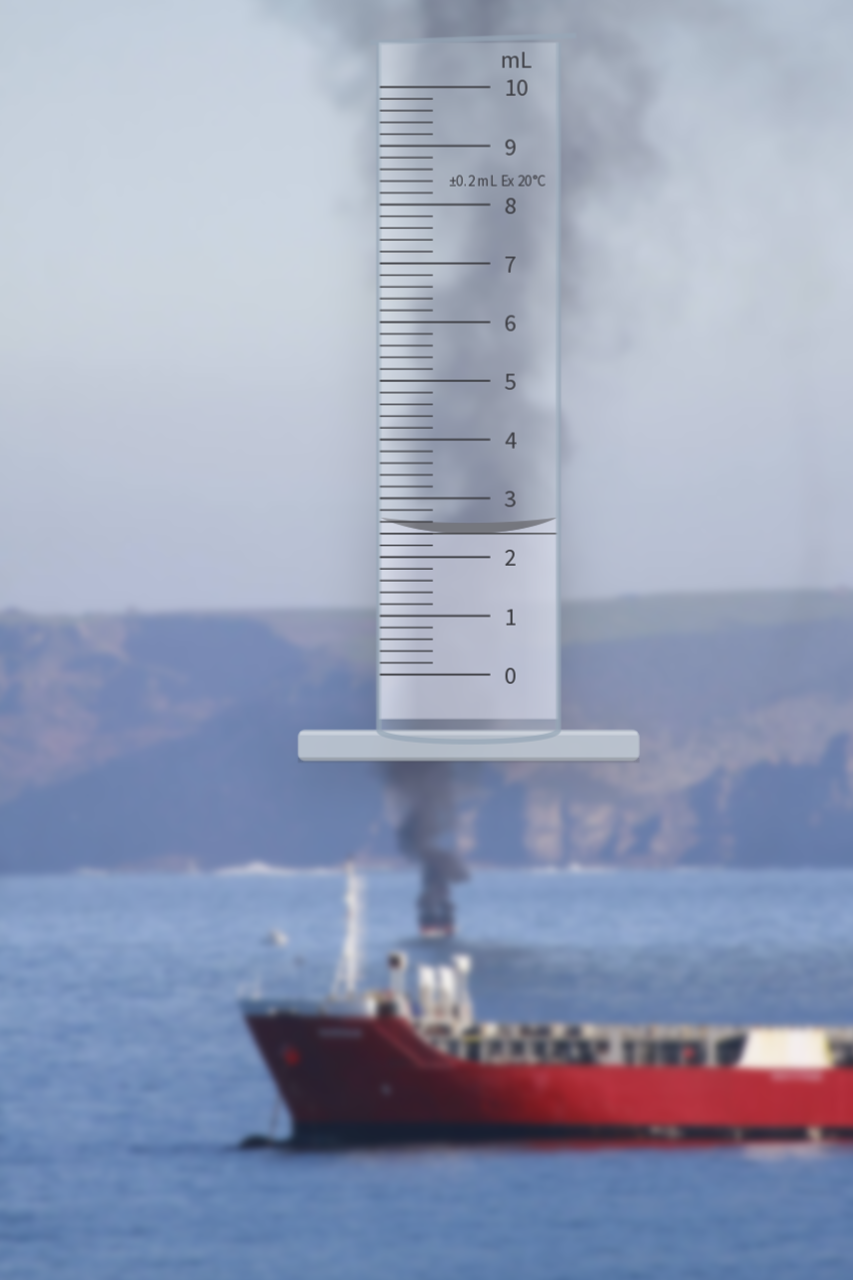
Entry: value=2.4 unit=mL
